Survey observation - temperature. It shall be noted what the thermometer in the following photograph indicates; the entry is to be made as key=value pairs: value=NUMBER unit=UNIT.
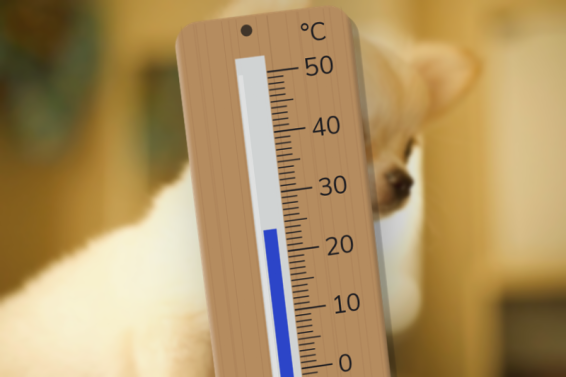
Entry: value=24 unit=°C
